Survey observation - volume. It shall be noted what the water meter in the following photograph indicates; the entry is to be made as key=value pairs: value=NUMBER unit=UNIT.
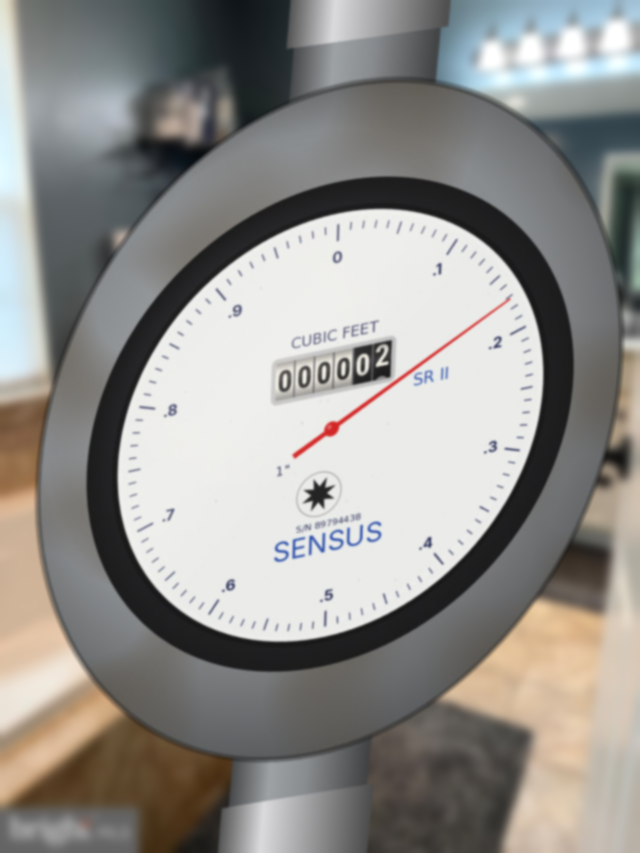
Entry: value=2.17 unit=ft³
